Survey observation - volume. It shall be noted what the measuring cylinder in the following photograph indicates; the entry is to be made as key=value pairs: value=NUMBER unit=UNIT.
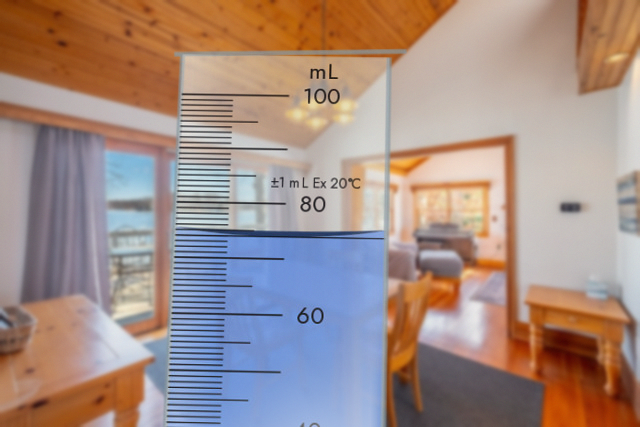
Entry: value=74 unit=mL
